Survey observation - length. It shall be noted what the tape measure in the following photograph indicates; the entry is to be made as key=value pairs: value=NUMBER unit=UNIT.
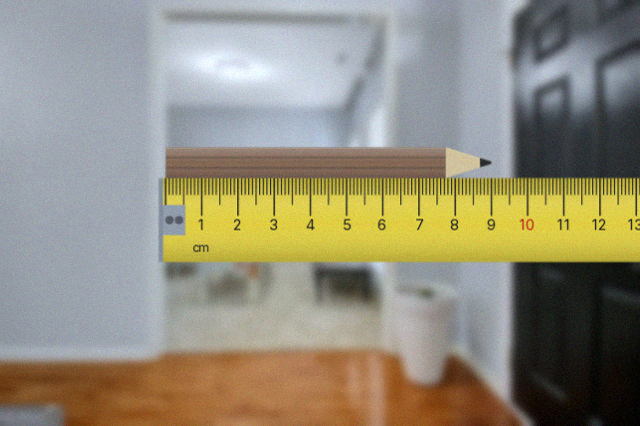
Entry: value=9 unit=cm
